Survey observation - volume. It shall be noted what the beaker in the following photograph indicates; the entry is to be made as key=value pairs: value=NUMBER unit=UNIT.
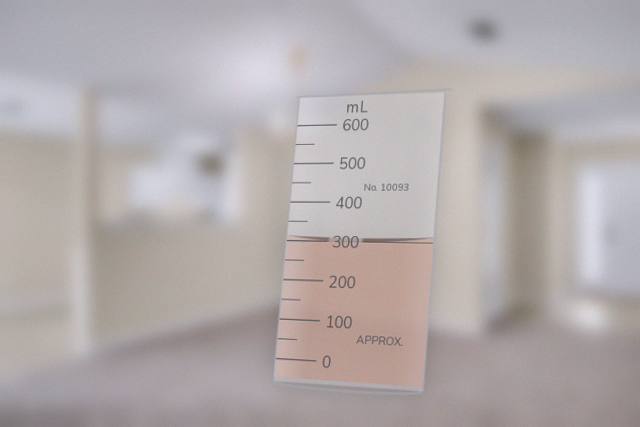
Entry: value=300 unit=mL
